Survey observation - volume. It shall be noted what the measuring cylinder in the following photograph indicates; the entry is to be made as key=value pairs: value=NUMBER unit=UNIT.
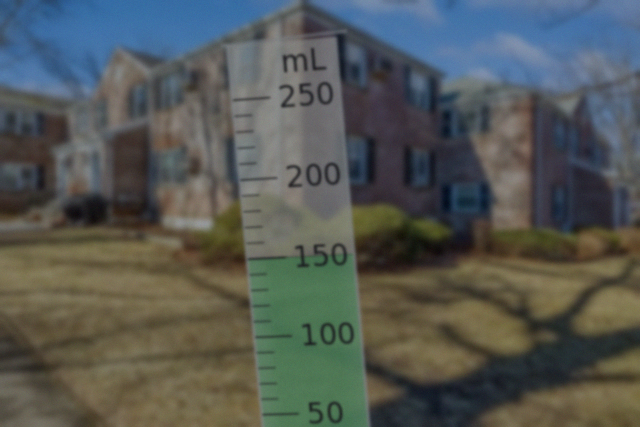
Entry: value=150 unit=mL
